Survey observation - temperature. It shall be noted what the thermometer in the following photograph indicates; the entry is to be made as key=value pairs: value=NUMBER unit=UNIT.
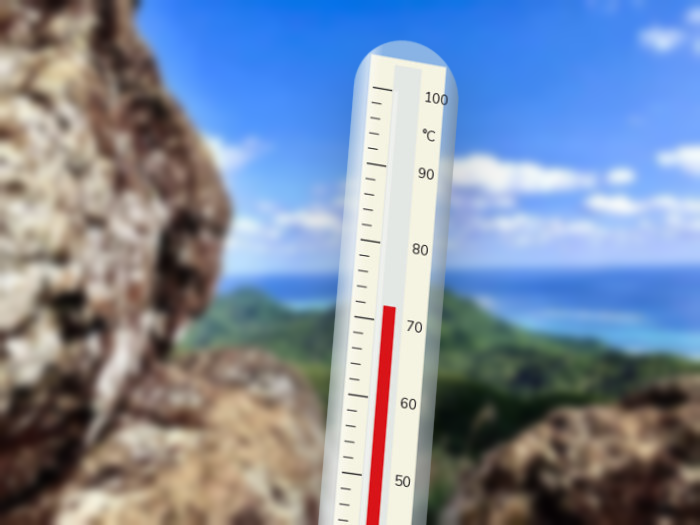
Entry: value=72 unit=°C
